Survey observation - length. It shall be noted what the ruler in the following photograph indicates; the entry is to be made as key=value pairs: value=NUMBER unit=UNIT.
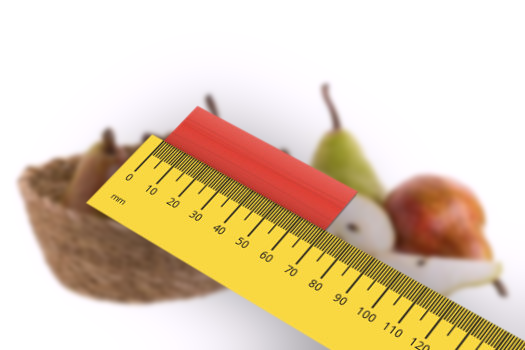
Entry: value=70 unit=mm
